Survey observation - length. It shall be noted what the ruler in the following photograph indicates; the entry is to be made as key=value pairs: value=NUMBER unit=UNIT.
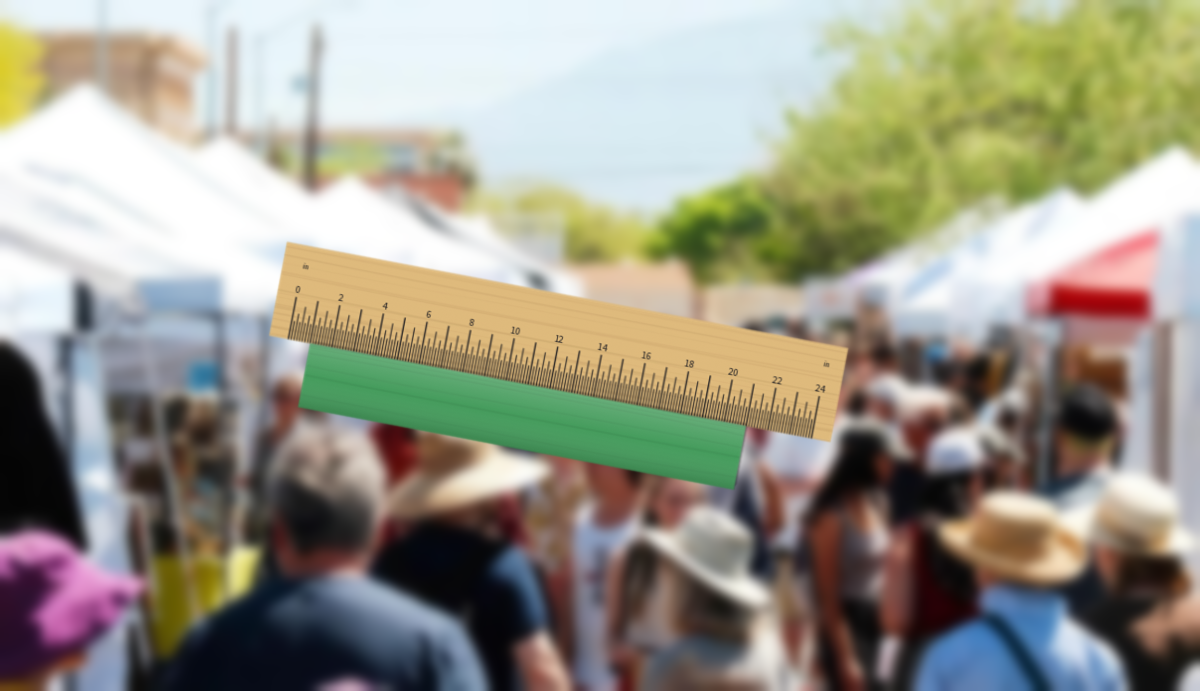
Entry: value=20 unit=in
